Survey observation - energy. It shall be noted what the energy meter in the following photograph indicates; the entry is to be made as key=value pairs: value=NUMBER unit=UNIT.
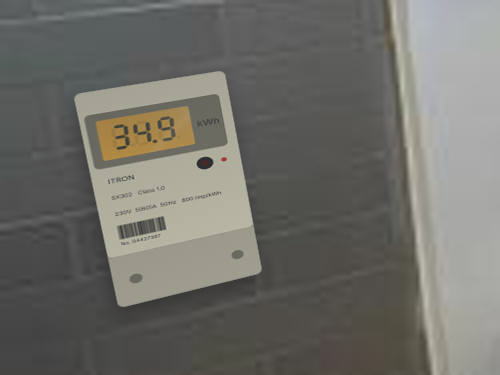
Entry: value=34.9 unit=kWh
